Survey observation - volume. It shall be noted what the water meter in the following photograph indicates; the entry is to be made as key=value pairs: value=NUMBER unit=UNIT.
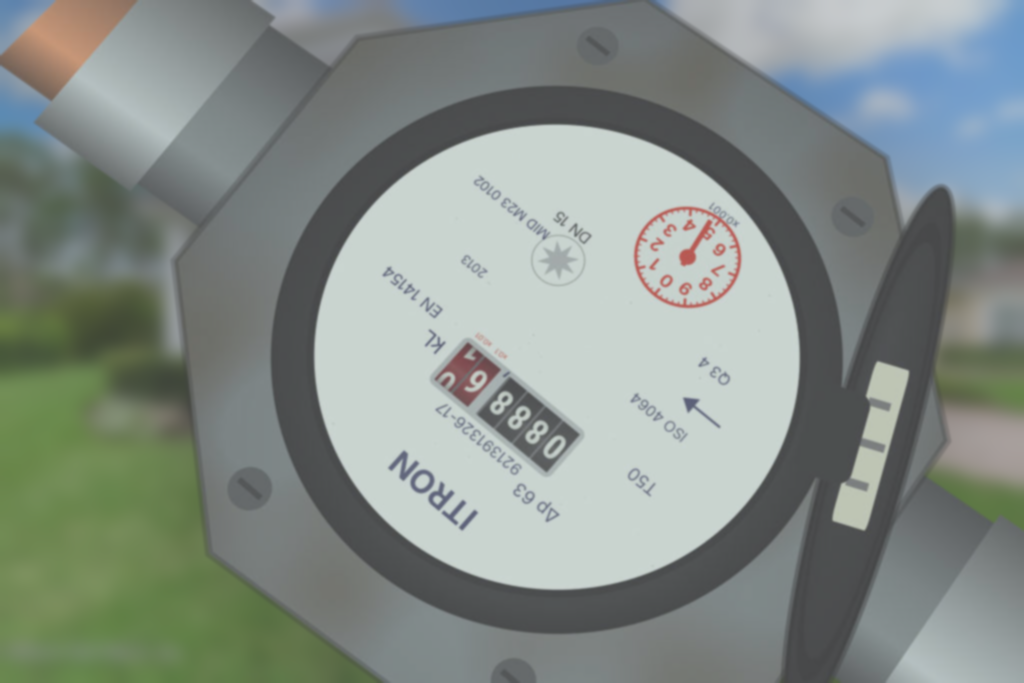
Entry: value=888.604 unit=kL
